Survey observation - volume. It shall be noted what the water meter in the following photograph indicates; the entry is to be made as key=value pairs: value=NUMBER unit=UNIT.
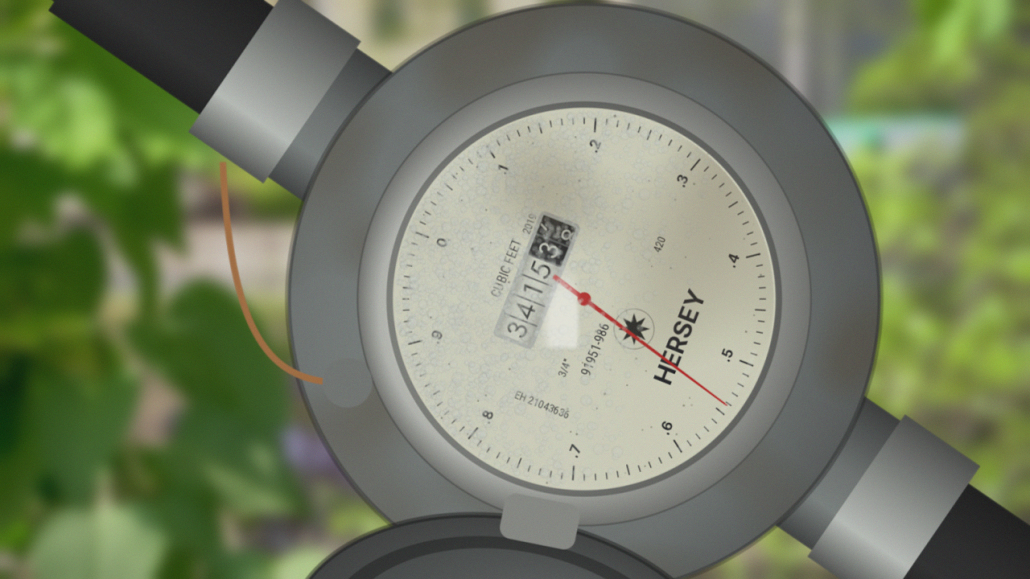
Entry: value=341537.54 unit=ft³
